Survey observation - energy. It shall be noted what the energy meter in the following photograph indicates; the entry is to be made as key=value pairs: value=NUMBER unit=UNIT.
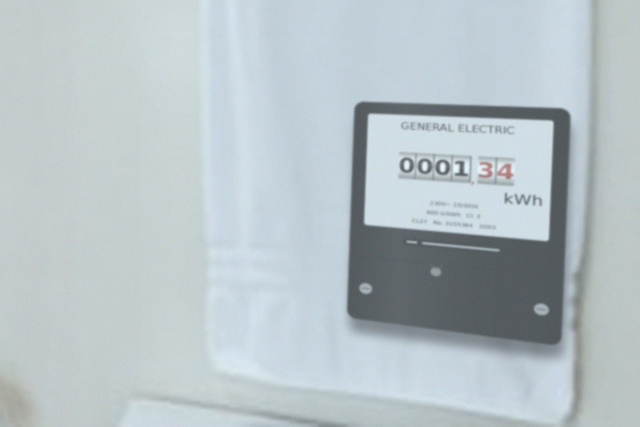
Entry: value=1.34 unit=kWh
